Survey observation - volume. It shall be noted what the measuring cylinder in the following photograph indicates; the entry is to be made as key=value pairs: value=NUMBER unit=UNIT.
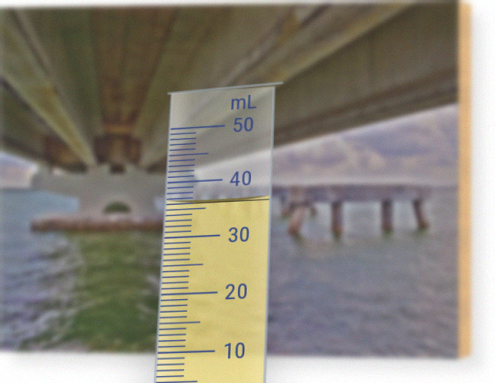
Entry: value=36 unit=mL
